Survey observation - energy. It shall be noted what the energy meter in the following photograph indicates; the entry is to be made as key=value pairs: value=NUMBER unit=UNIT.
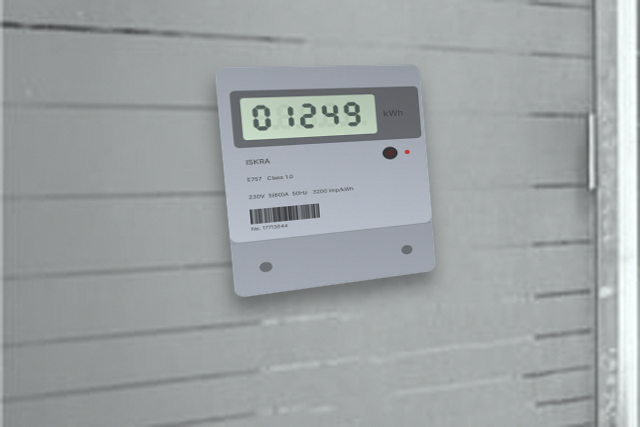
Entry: value=1249 unit=kWh
